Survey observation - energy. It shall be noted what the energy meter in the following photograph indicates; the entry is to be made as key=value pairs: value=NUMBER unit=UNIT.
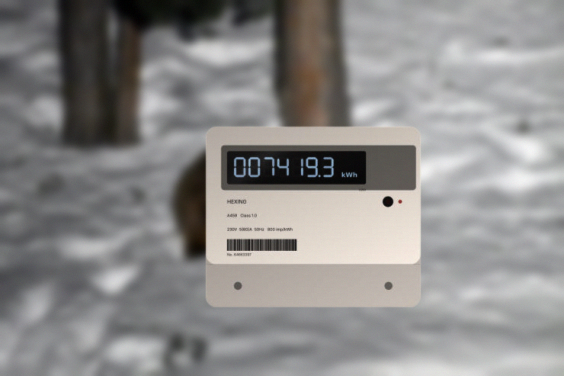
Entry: value=7419.3 unit=kWh
